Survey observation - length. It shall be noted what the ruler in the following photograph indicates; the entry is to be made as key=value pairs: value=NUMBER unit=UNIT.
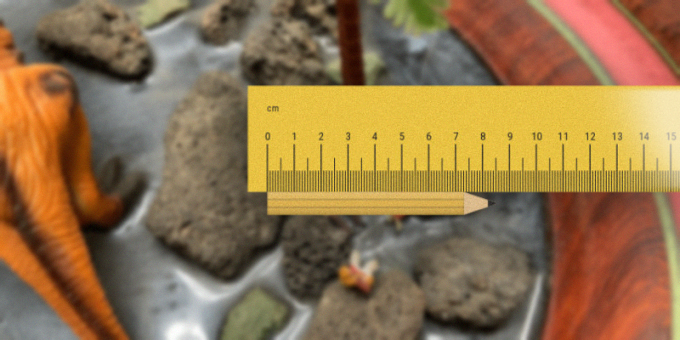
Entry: value=8.5 unit=cm
